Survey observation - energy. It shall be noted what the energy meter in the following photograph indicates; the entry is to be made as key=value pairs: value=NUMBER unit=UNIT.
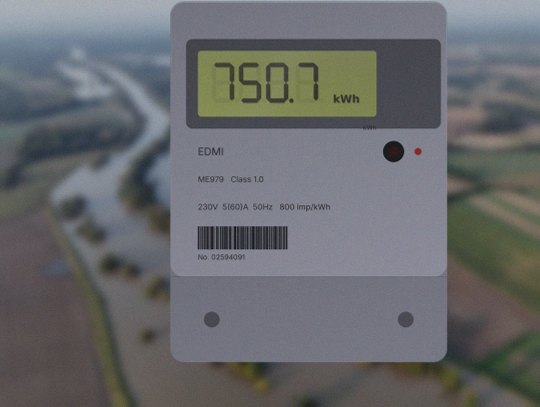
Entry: value=750.7 unit=kWh
